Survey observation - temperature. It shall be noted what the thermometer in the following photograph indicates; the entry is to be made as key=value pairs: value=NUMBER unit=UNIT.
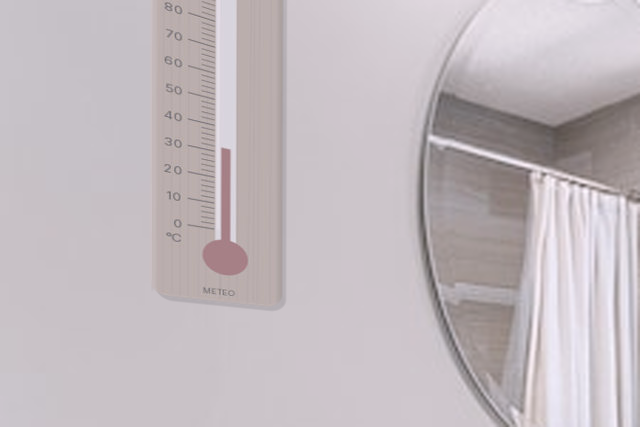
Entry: value=32 unit=°C
